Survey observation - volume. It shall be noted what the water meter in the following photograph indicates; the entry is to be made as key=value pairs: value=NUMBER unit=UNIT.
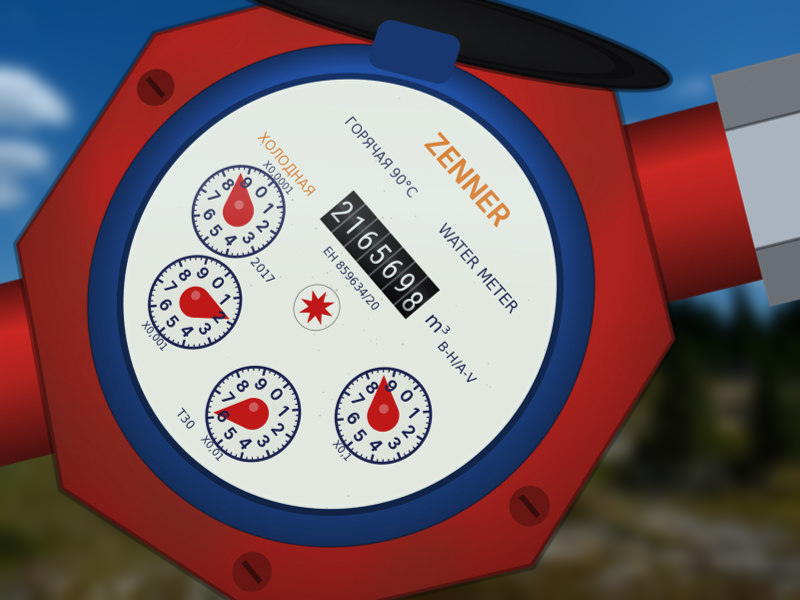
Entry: value=2165697.8618 unit=m³
